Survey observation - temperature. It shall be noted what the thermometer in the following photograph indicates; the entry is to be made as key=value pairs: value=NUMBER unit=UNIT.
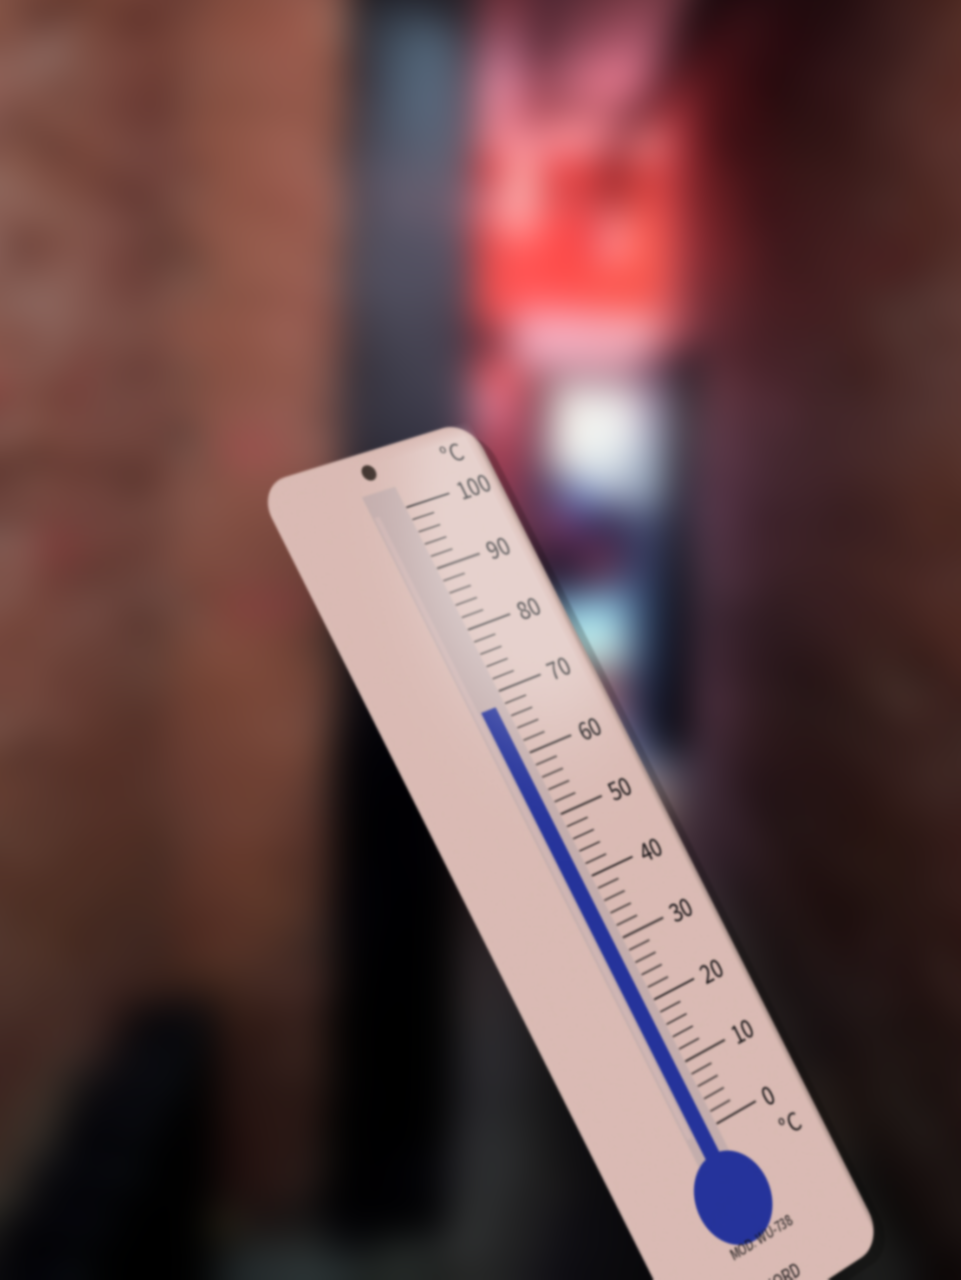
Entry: value=68 unit=°C
